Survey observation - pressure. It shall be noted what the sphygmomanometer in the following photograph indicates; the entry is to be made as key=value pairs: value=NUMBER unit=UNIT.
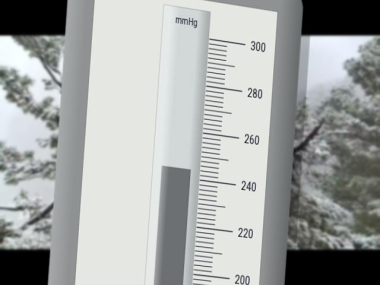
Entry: value=244 unit=mmHg
